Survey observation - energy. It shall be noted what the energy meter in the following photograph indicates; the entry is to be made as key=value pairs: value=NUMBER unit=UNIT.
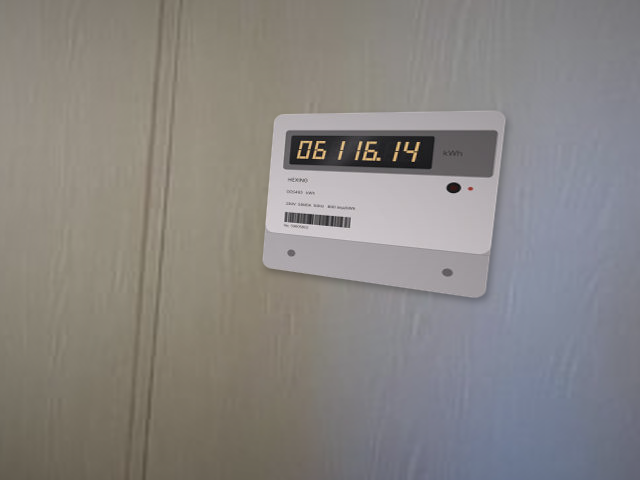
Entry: value=6116.14 unit=kWh
